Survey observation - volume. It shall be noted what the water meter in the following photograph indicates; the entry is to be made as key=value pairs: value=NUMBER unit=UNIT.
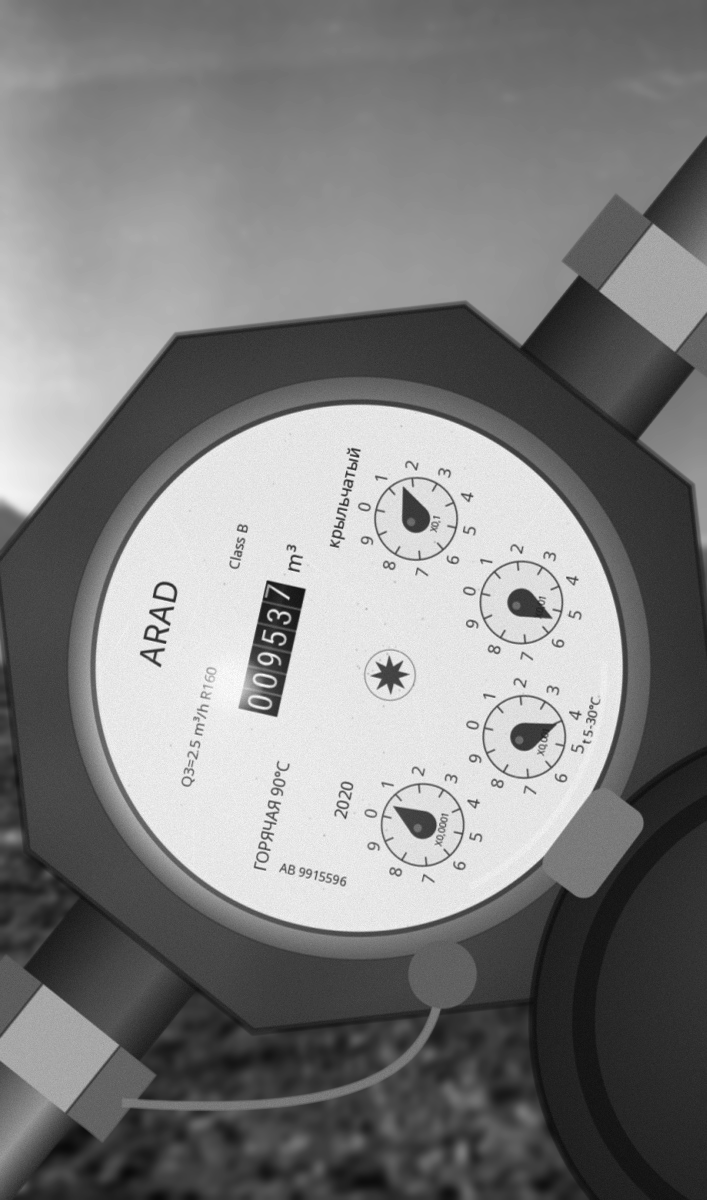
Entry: value=9537.1540 unit=m³
